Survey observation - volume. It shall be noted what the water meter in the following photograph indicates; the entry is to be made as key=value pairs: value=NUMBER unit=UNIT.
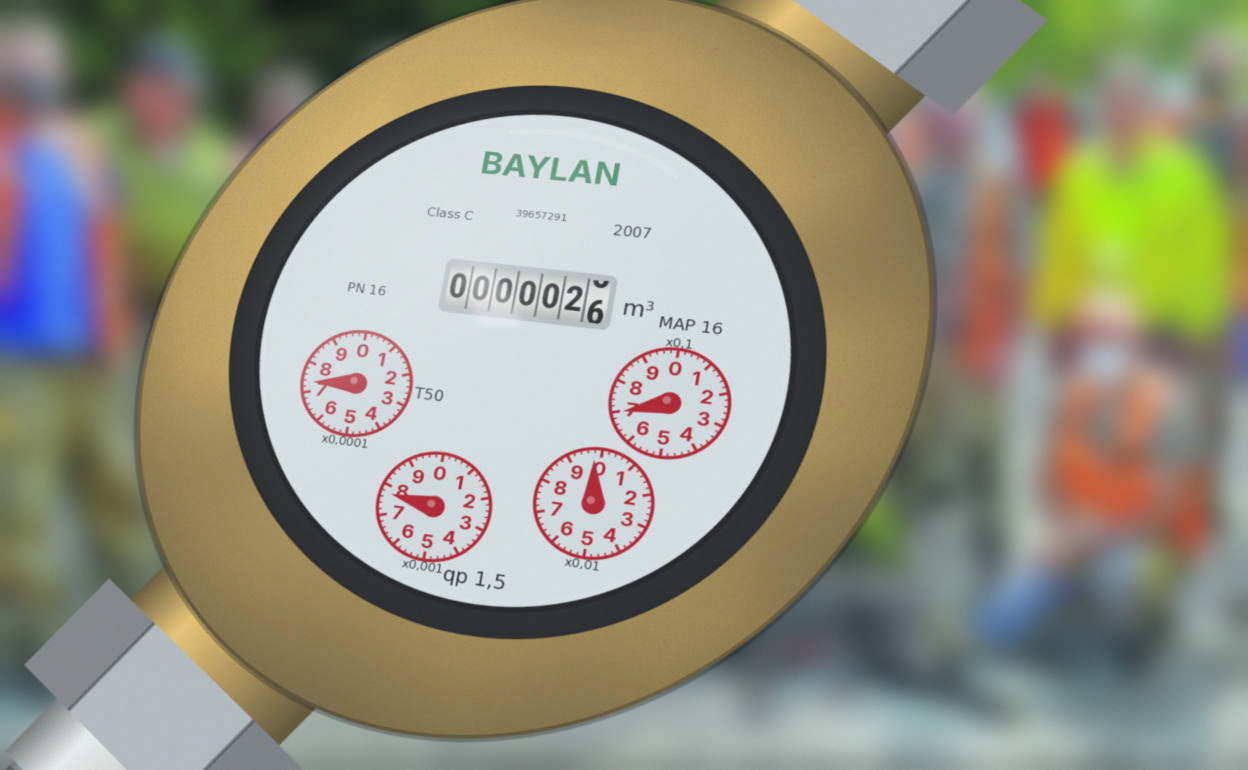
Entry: value=25.6977 unit=m³
